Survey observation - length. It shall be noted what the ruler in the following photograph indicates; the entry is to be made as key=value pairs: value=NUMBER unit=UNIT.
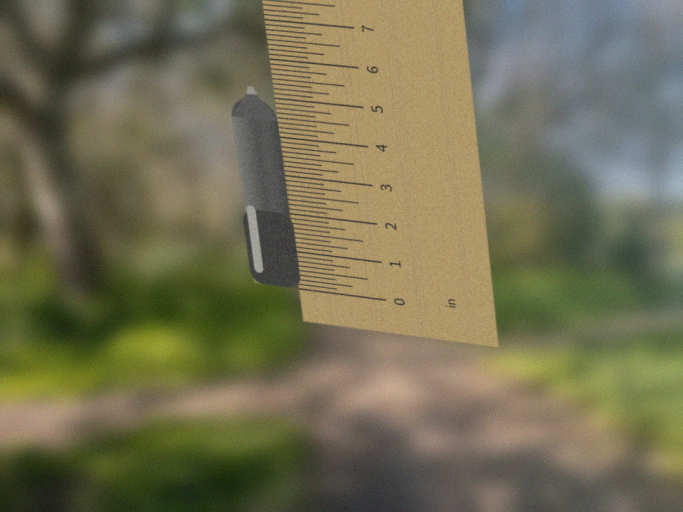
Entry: value=5.25 unit=in
